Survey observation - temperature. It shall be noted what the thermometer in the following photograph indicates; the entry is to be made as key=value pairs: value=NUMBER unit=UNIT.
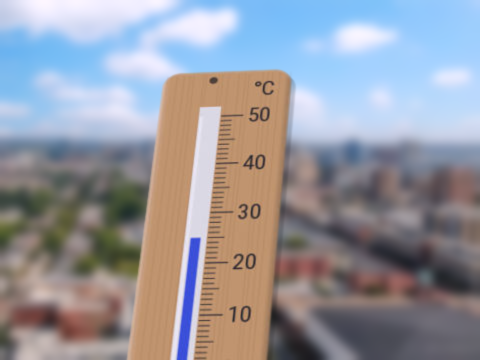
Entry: value=25 unit=°C
